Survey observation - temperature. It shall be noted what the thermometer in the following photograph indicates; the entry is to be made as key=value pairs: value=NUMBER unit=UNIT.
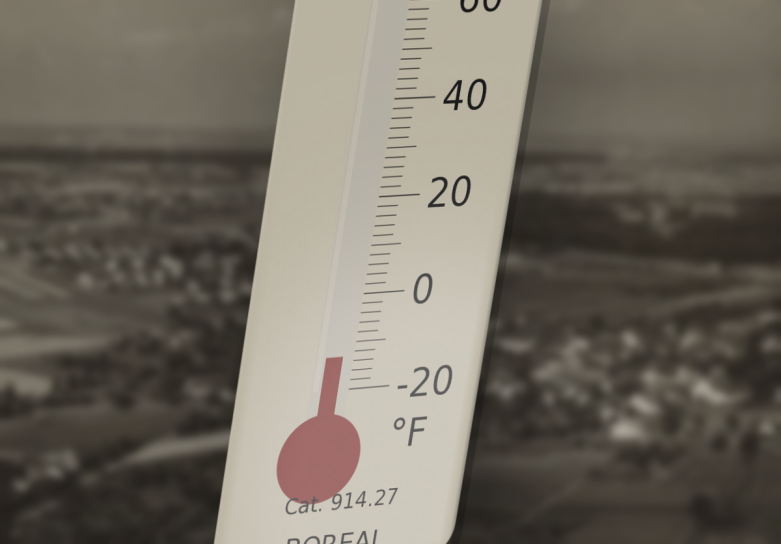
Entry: value=-13 unit=°F
